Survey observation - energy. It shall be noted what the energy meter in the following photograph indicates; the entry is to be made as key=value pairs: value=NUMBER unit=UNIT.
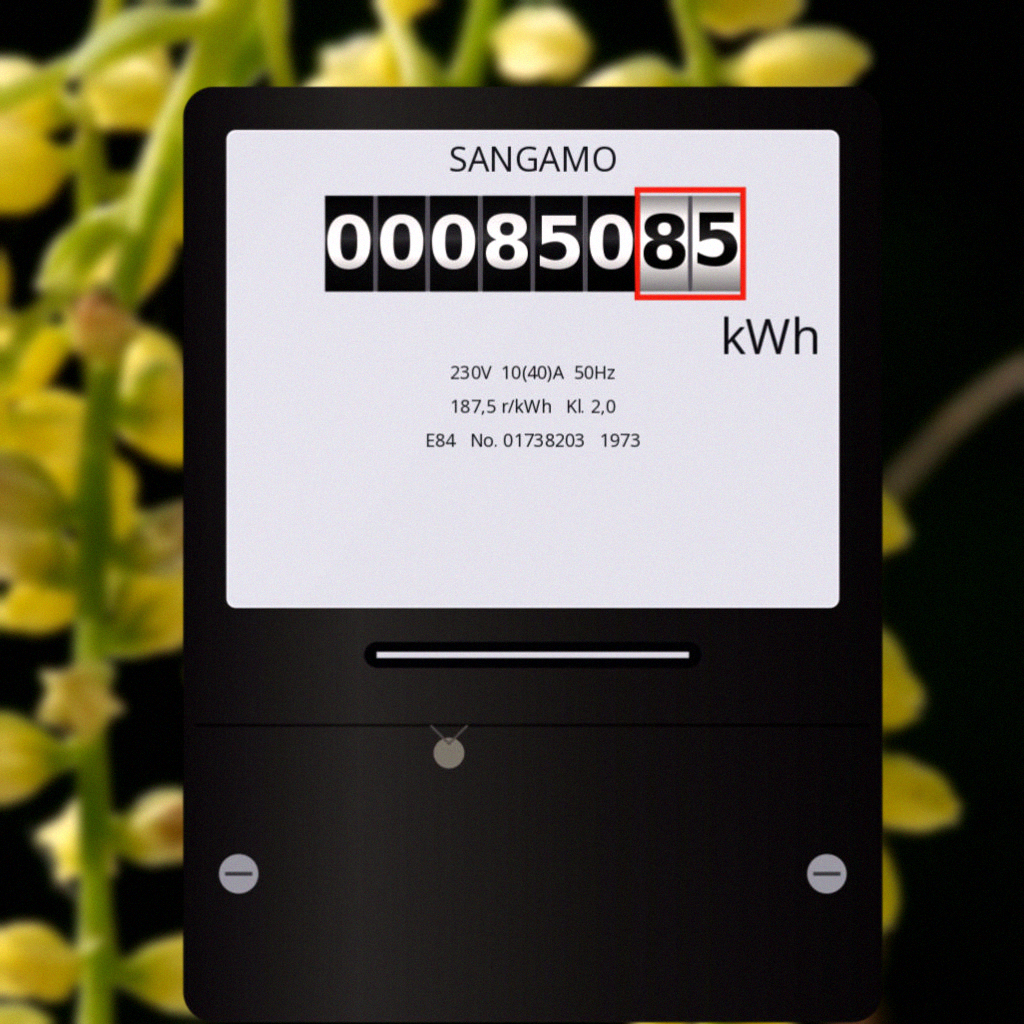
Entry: value=850.85 unit=kWh
